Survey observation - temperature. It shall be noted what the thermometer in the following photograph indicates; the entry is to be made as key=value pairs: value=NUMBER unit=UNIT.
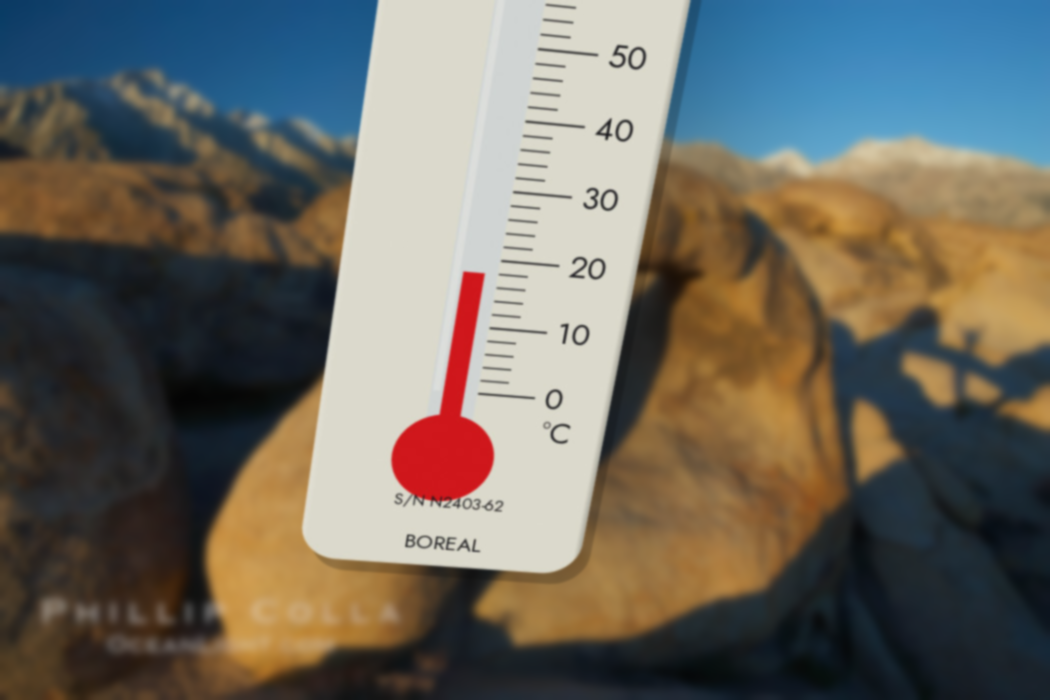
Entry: value=18 unit=°C
